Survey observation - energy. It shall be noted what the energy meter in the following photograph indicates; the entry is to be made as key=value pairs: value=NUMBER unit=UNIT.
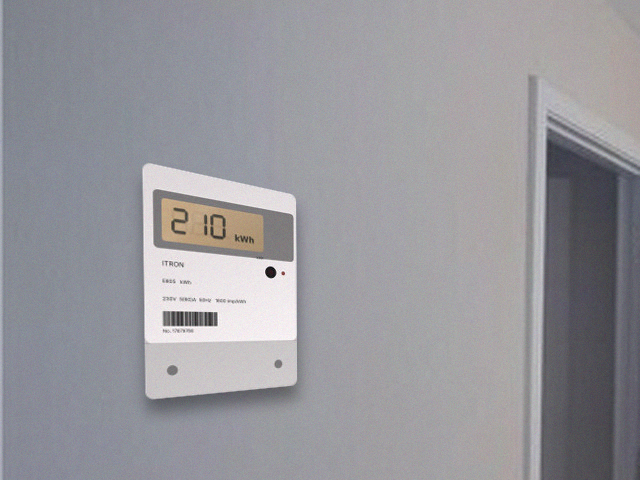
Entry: value=210 unit=kWh
